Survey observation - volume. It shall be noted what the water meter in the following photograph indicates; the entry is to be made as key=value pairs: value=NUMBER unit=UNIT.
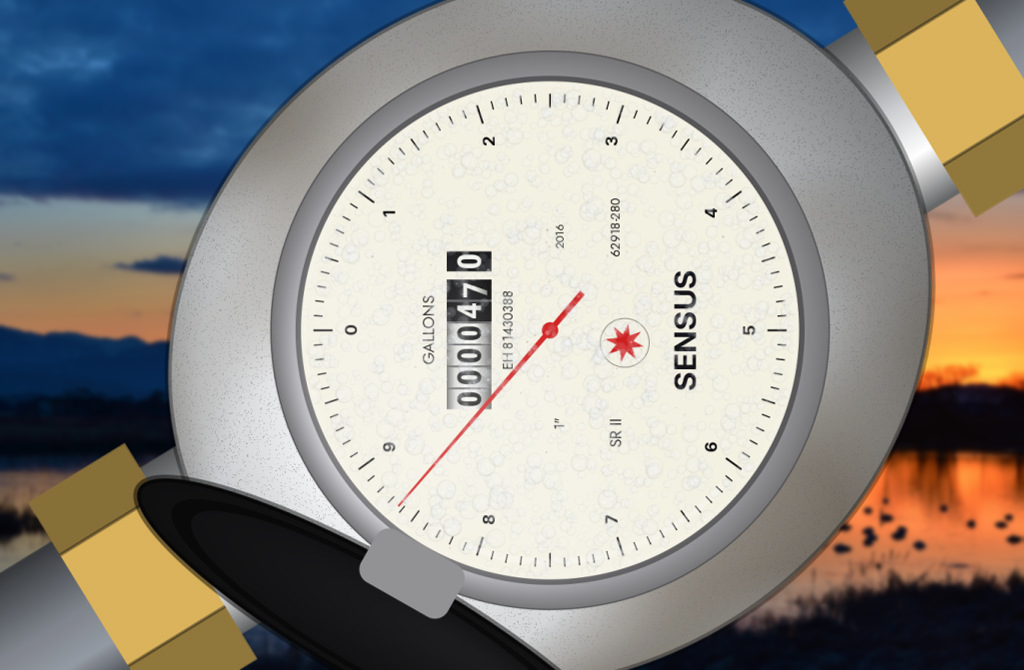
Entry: value=468.6 unit=gal
